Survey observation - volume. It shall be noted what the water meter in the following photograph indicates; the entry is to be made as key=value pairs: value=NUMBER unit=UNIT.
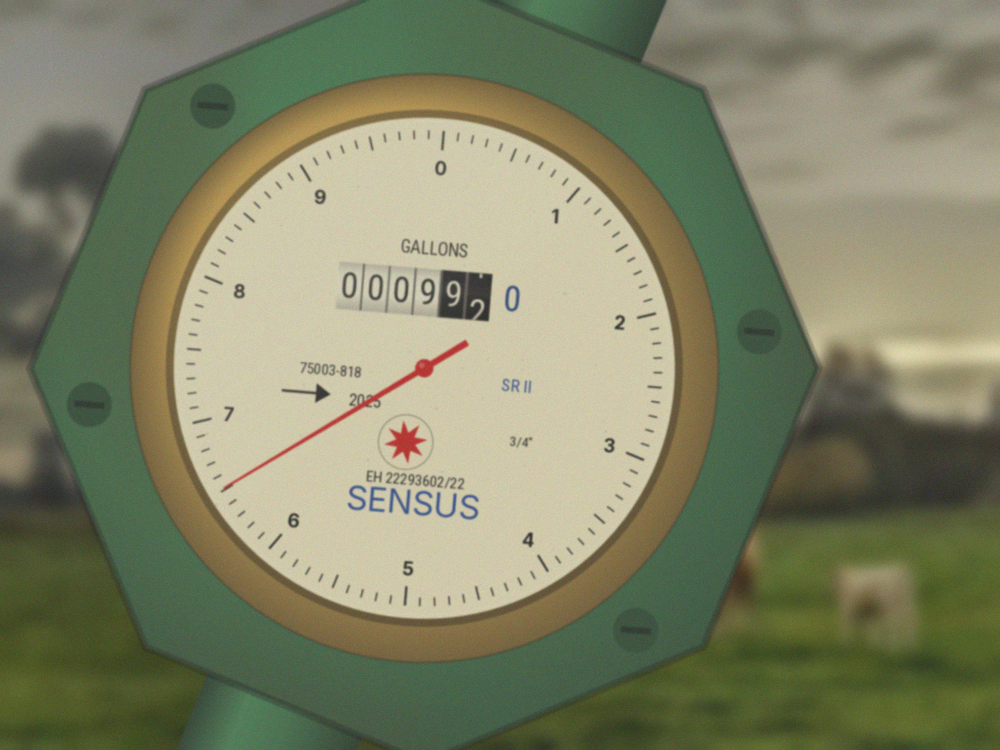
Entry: value=9916.5 unit=gal
